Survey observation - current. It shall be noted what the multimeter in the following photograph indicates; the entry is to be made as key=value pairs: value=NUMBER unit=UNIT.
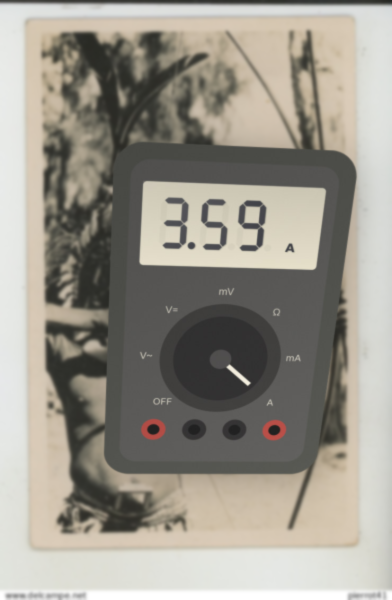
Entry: value=3.59 unit=A
